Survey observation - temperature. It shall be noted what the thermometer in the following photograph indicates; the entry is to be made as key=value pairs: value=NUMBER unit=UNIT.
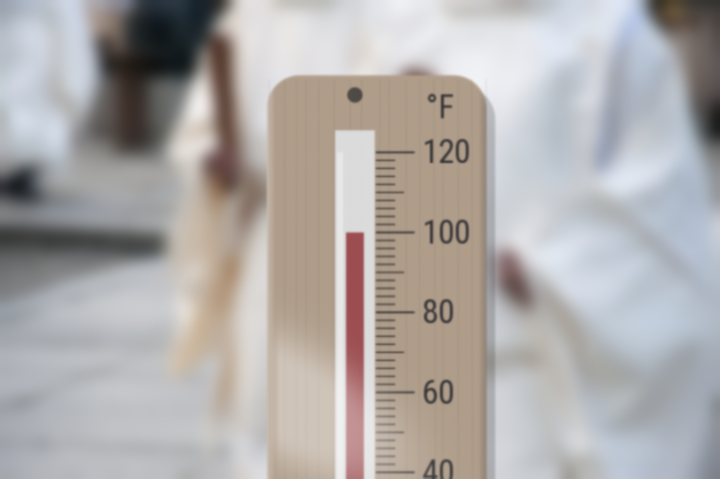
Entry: value=100 unit=°F
